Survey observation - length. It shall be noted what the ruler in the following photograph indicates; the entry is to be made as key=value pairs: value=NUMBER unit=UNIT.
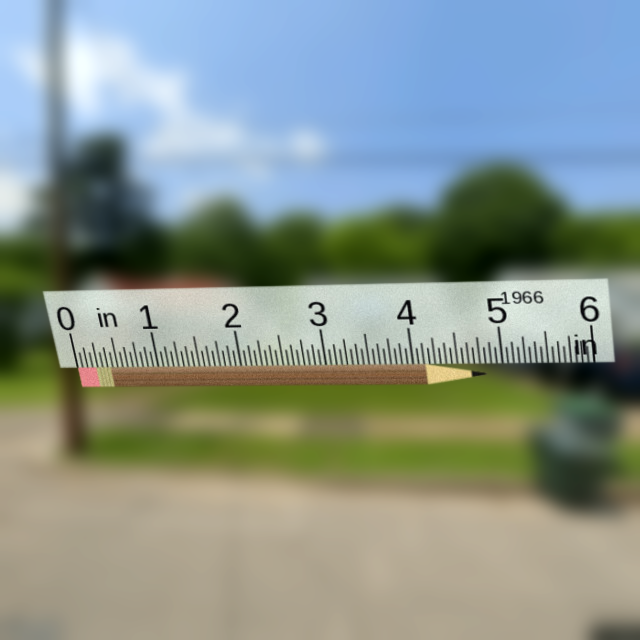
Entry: value=4.8125 unit=in
